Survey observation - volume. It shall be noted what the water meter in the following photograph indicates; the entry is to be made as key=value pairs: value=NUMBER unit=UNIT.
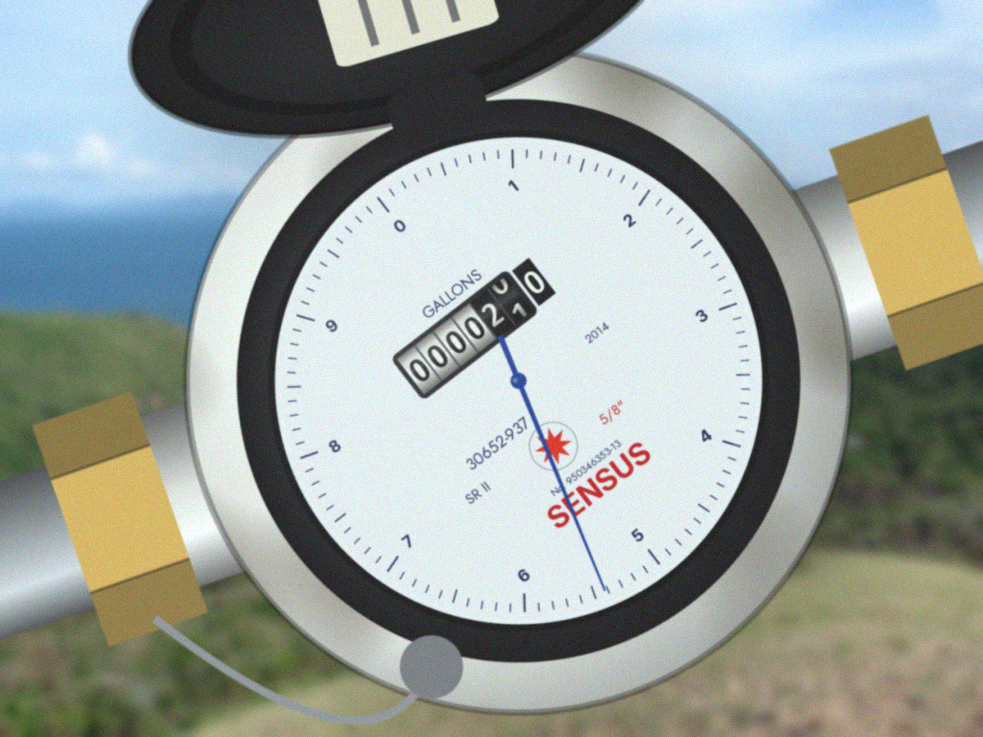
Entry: value=205.4 unit=gal
